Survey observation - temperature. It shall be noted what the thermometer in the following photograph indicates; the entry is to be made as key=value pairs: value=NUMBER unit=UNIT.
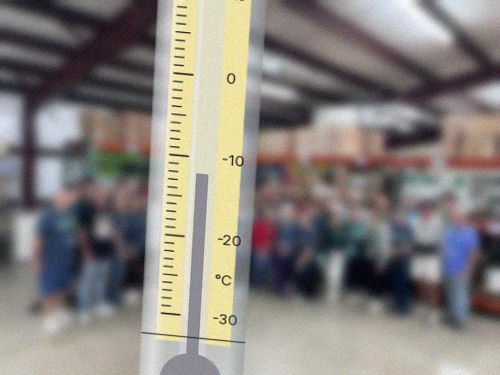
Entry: value=-12 unit=°C
